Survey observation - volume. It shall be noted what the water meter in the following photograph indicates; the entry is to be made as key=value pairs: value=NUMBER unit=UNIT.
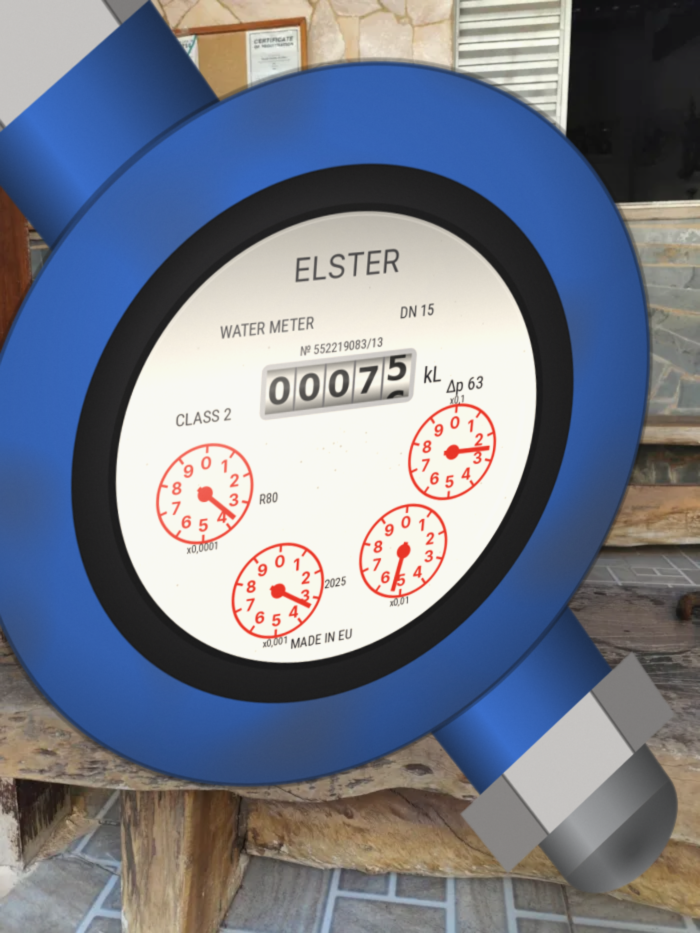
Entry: value=75.2533 unit=kL
